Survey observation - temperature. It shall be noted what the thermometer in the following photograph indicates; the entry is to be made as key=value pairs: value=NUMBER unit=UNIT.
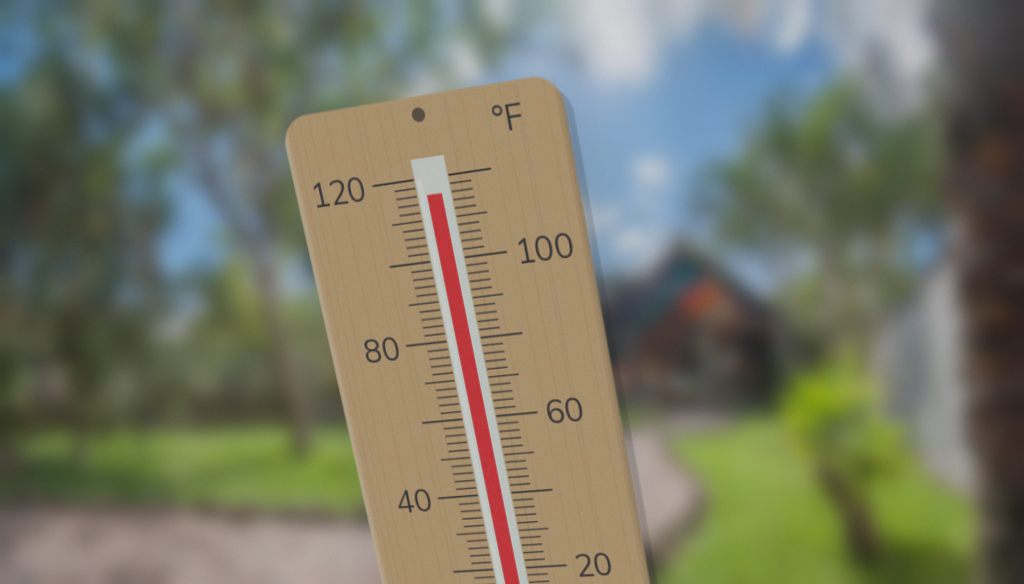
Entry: value=116 unit=°F
